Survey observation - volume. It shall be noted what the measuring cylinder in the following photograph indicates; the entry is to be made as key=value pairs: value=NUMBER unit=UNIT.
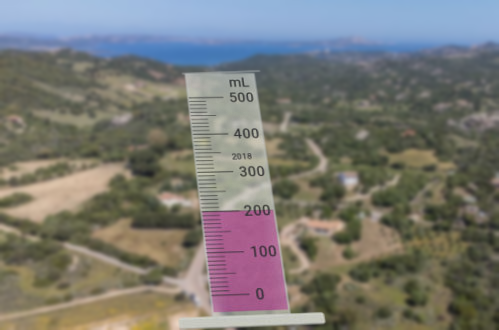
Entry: value=200 unit=mL
